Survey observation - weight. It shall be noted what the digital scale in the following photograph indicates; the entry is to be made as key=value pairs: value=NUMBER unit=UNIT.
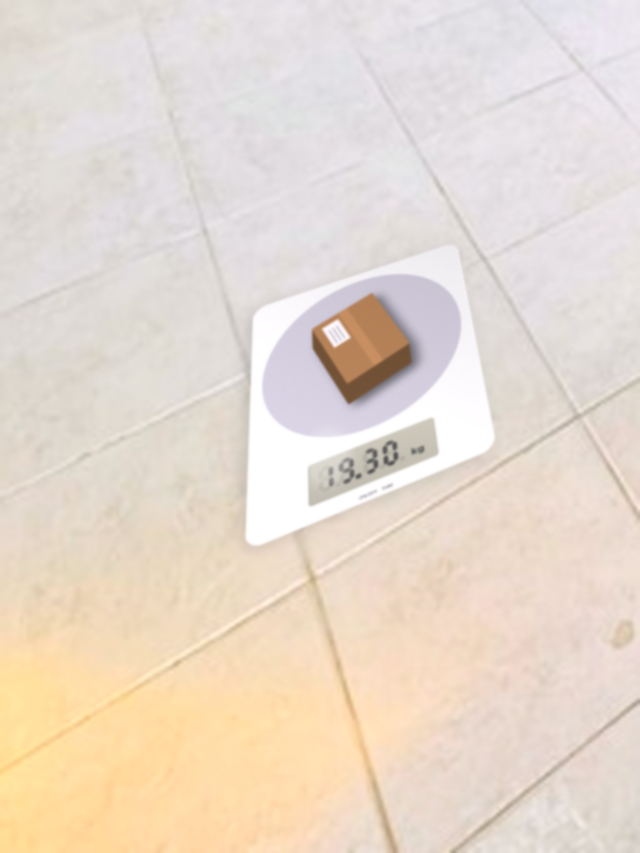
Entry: value=19.30 unit=kg
